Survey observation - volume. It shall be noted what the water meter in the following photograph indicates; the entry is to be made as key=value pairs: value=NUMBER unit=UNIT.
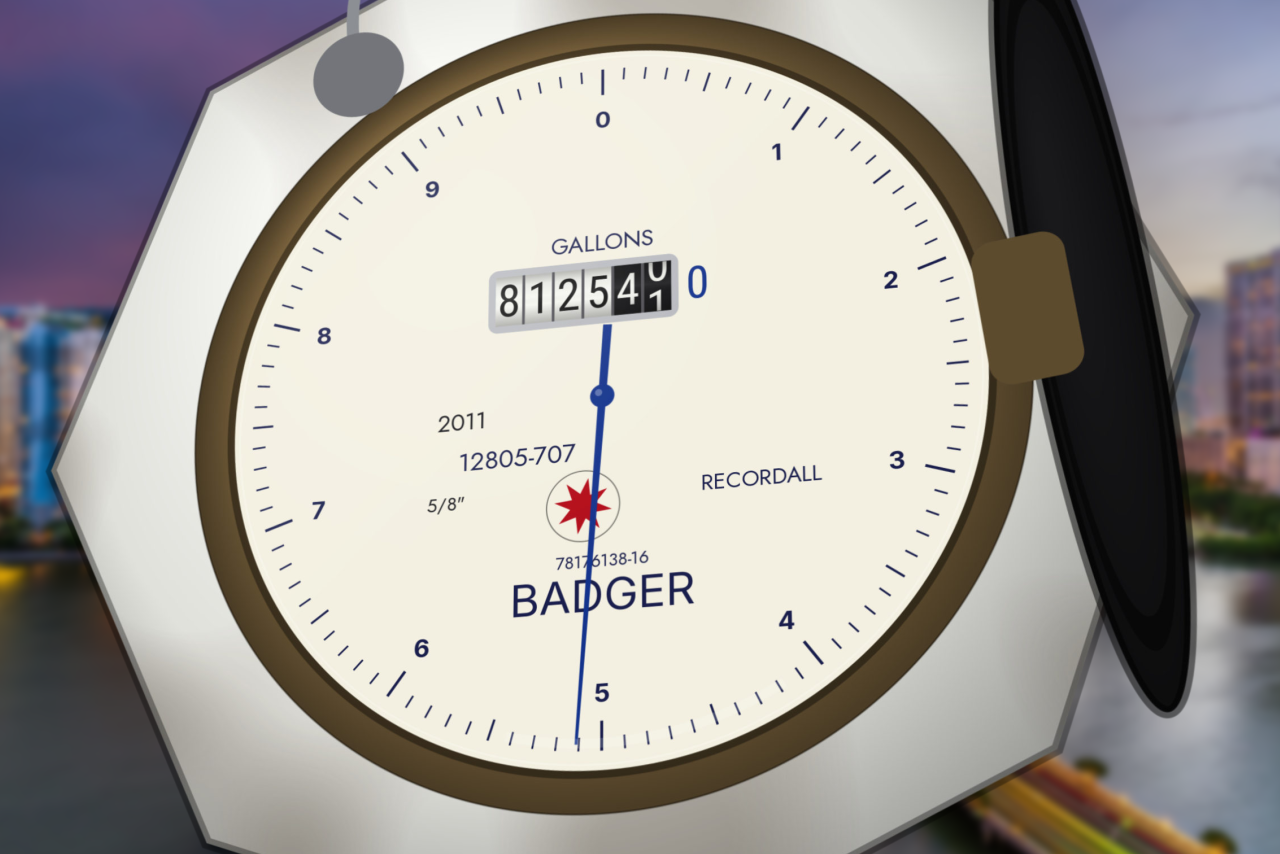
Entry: value=8125405.1 unit=gal
